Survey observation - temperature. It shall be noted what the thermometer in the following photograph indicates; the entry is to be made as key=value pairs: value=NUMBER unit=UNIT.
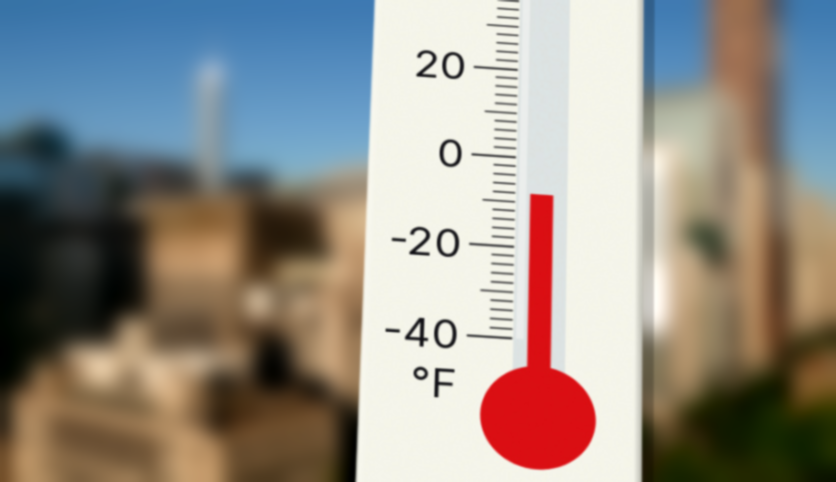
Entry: value=-8 unit=°F
